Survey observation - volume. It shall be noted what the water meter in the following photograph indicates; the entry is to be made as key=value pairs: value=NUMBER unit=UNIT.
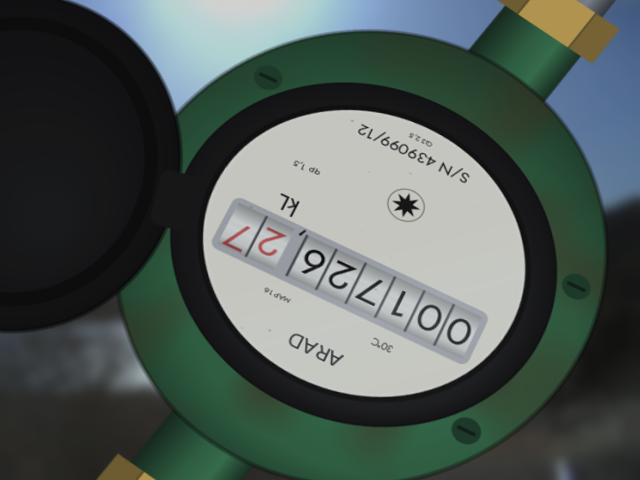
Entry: value=1726.27 unit=kL
